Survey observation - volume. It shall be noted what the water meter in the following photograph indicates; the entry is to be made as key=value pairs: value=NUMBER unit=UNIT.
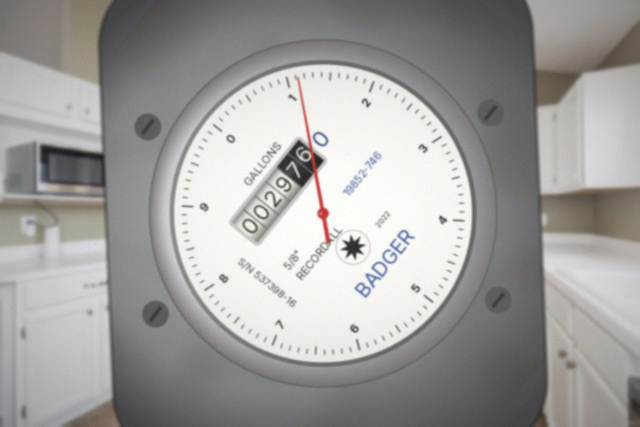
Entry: value=29761.1 unit=gal
